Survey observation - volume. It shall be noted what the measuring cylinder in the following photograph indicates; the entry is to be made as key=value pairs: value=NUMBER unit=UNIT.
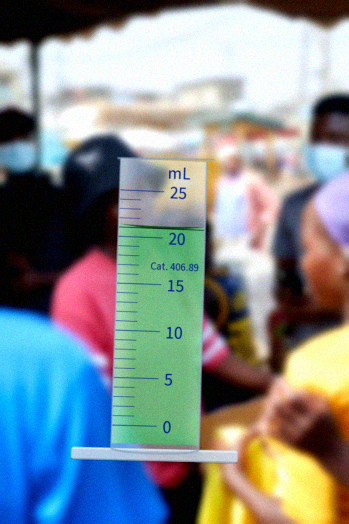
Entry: value=21 unit=mL
